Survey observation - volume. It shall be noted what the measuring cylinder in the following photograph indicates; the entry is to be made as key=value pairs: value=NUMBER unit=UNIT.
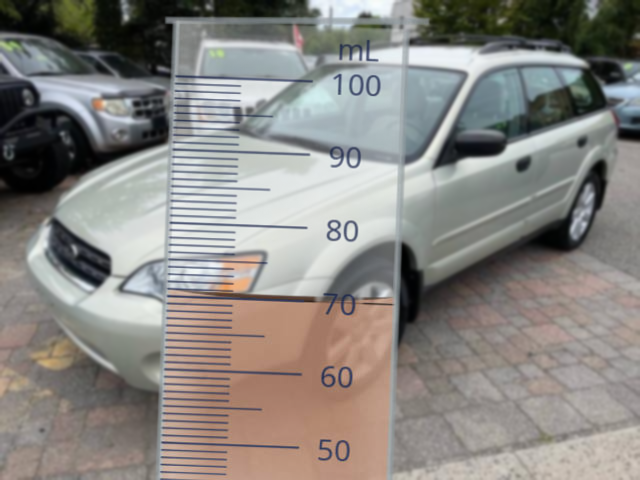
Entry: value=70 unit=mL
